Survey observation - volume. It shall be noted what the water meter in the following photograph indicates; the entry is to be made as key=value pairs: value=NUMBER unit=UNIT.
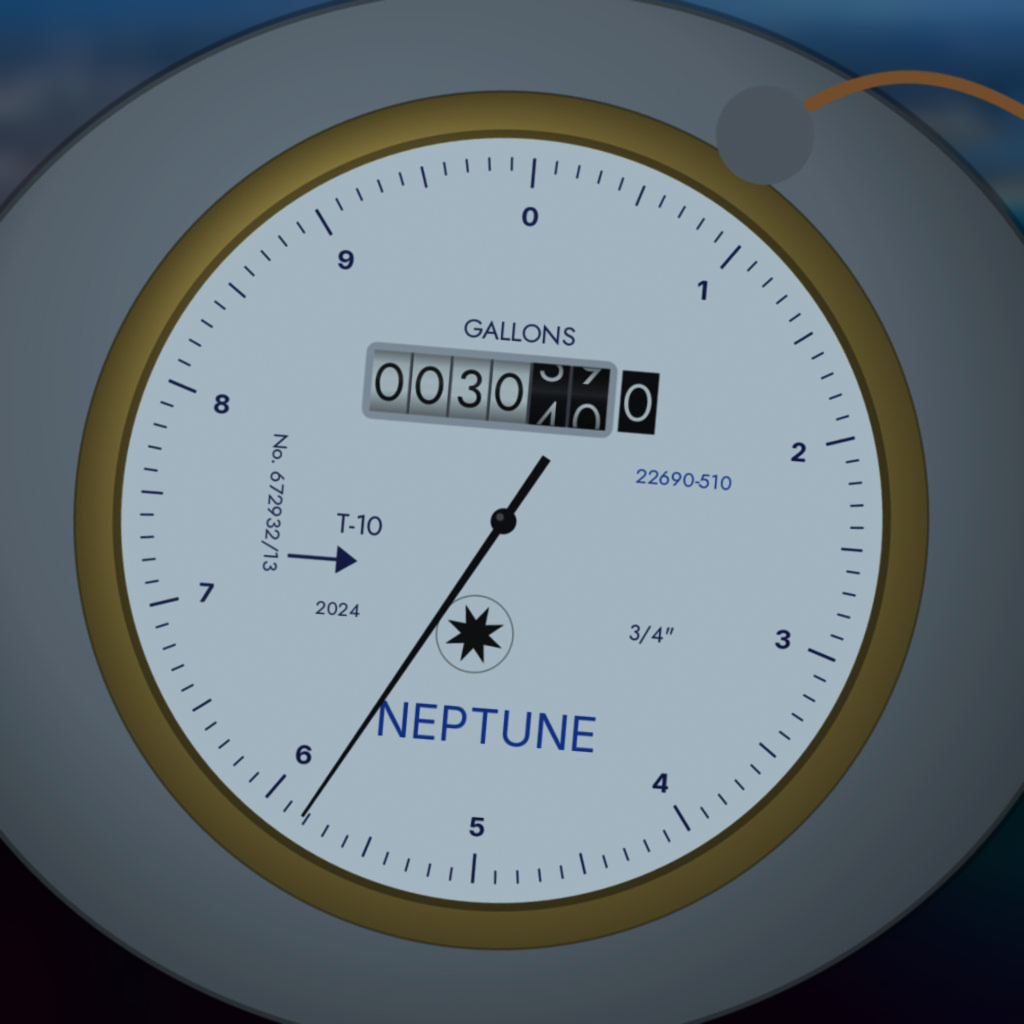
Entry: value=30395.8 unit=gal
